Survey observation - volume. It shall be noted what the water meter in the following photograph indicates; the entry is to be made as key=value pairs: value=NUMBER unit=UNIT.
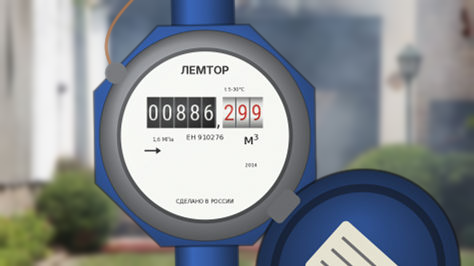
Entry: value=886.299 unit=m³
